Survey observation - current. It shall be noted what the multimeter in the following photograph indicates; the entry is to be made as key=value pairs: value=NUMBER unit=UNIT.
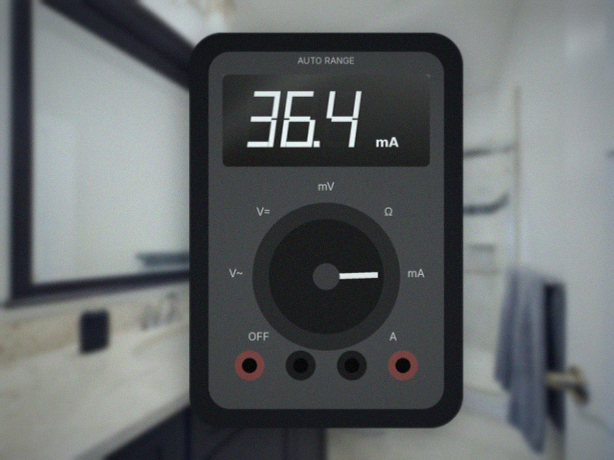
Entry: value=36.4 unit=mA
